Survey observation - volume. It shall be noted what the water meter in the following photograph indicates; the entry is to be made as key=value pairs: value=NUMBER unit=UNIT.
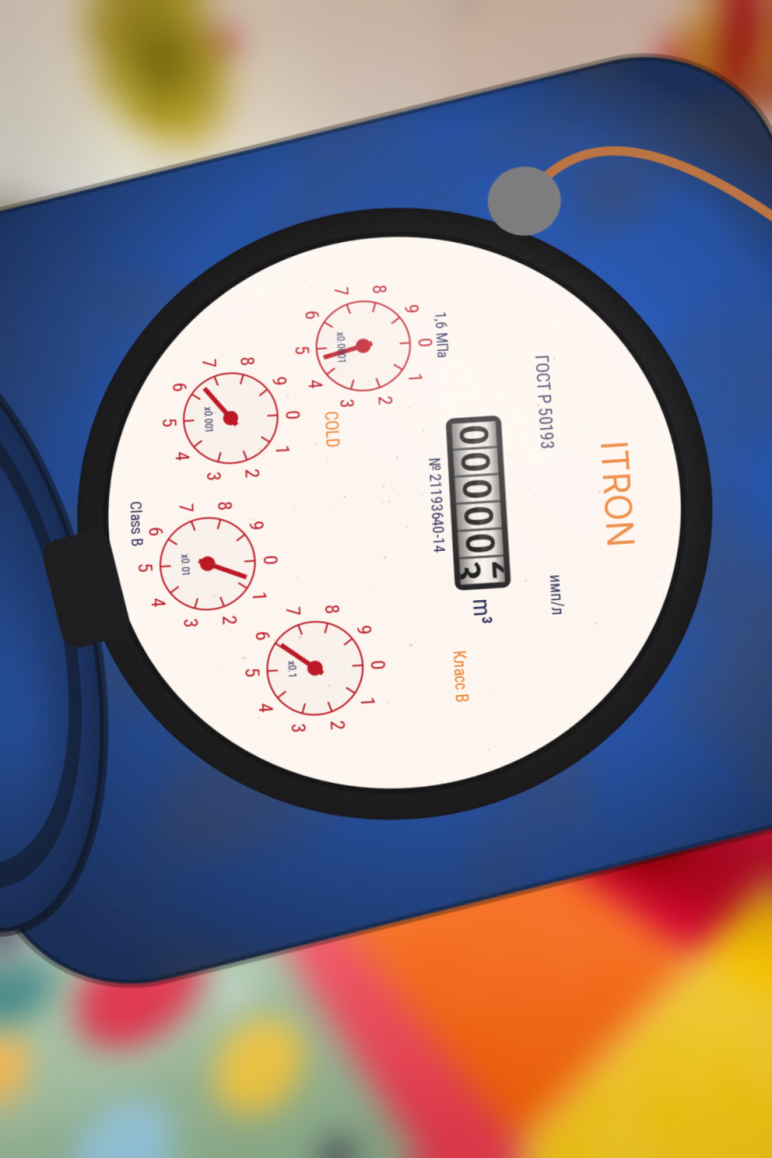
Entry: value=2.6064 unit=m³
